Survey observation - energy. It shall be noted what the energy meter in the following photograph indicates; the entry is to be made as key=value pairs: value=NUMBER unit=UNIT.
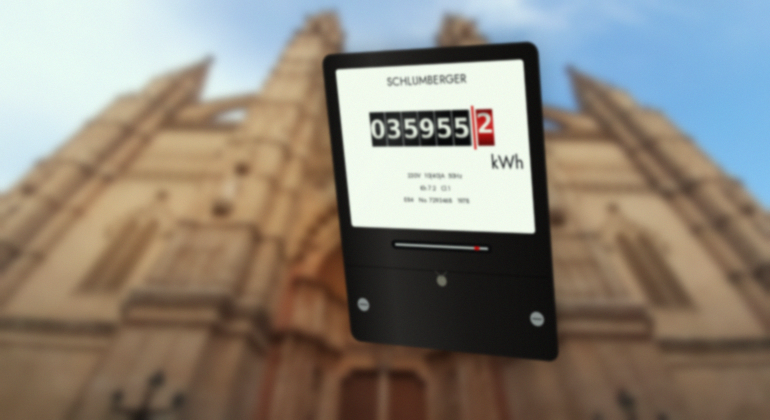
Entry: value=35955.2 unit=kWh
